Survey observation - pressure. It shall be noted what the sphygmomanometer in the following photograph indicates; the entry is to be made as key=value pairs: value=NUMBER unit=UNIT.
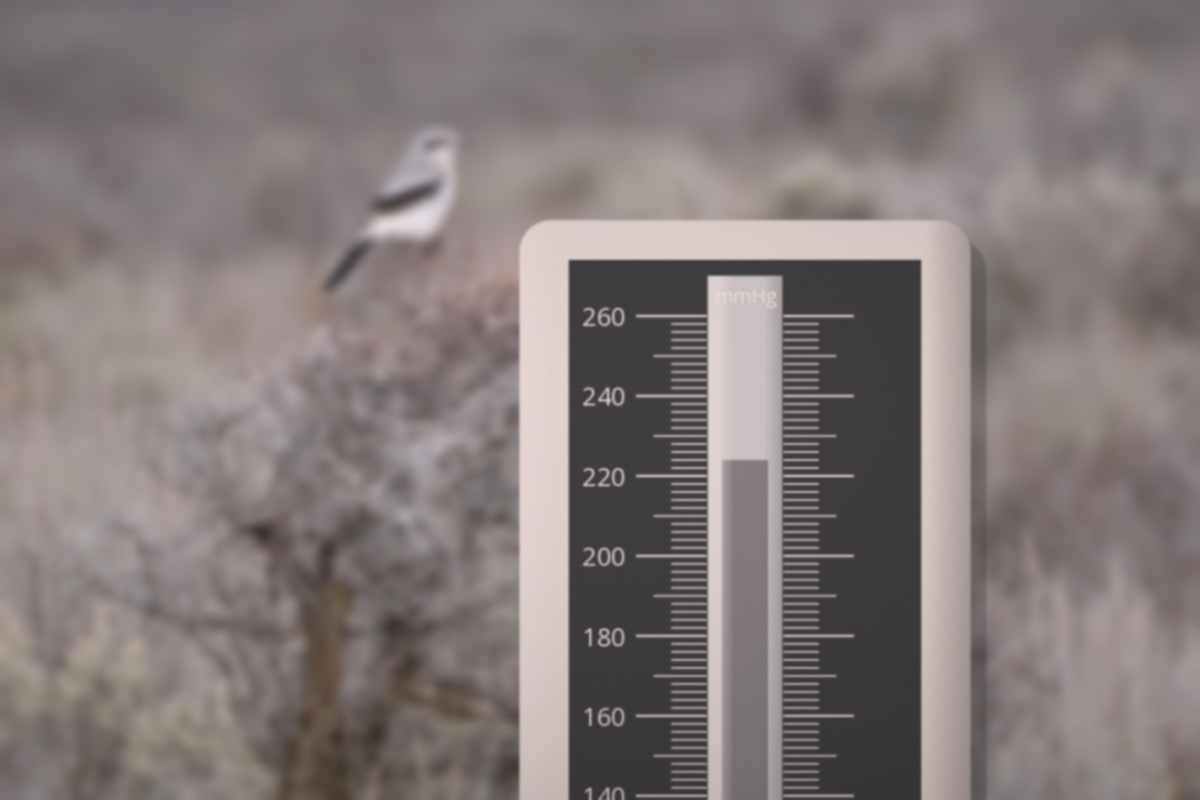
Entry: value=224 unit=mmHg
